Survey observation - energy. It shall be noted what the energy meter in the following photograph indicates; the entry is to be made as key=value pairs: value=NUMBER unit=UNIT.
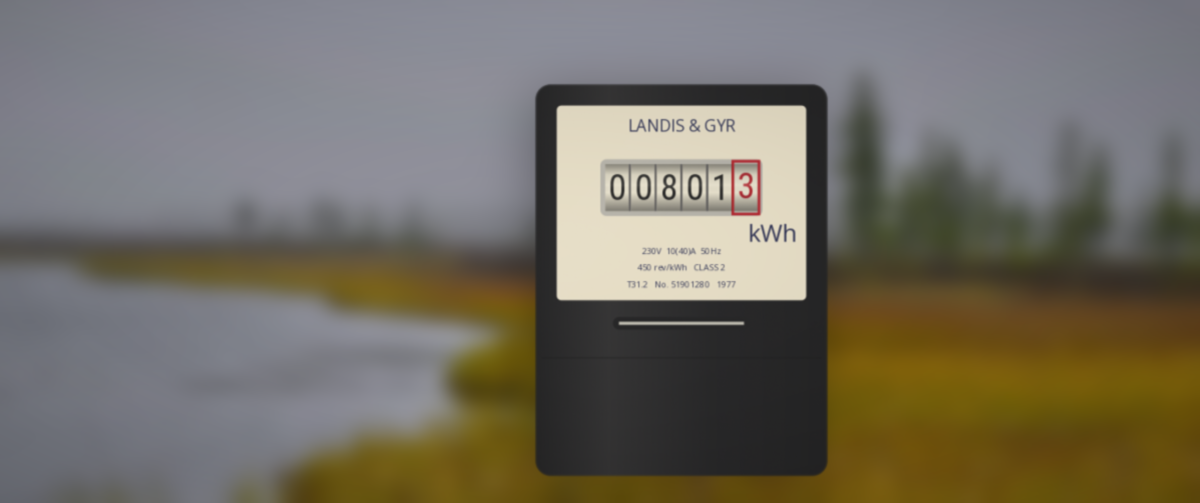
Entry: value=801.3 unit=kWh
